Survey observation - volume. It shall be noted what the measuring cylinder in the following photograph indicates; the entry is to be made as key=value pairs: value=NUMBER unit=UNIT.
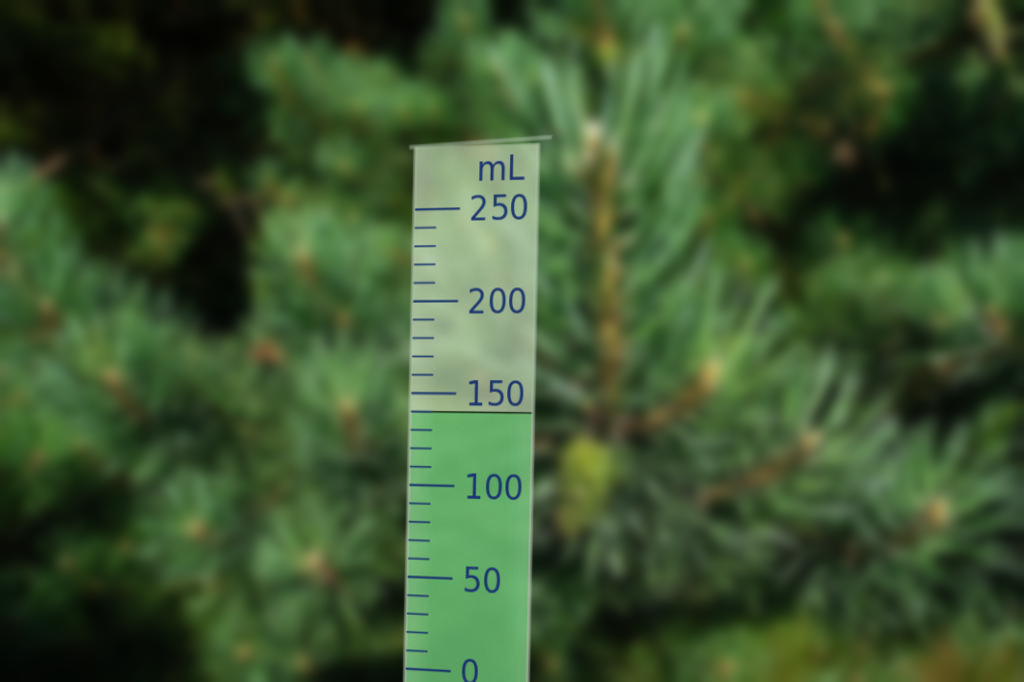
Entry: value=140 unit=mL
